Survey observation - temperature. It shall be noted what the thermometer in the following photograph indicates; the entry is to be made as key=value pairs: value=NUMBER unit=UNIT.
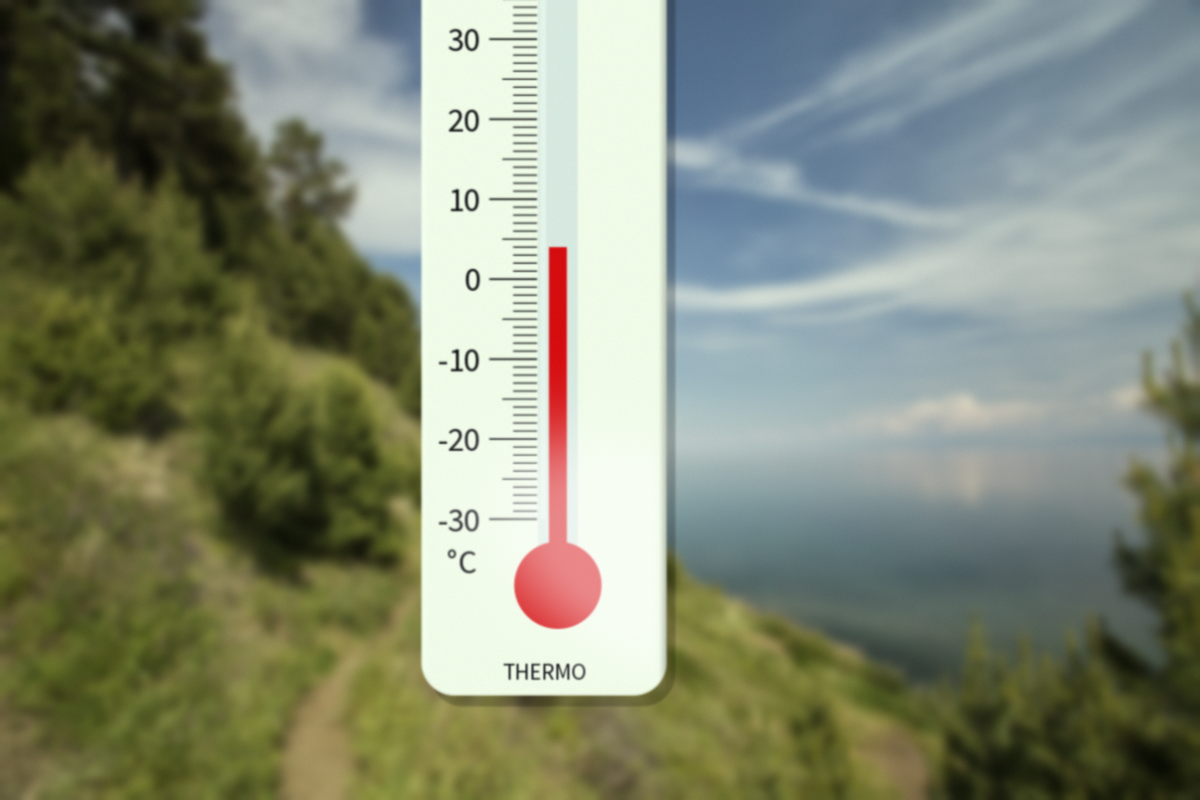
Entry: value=4 unit=°C
